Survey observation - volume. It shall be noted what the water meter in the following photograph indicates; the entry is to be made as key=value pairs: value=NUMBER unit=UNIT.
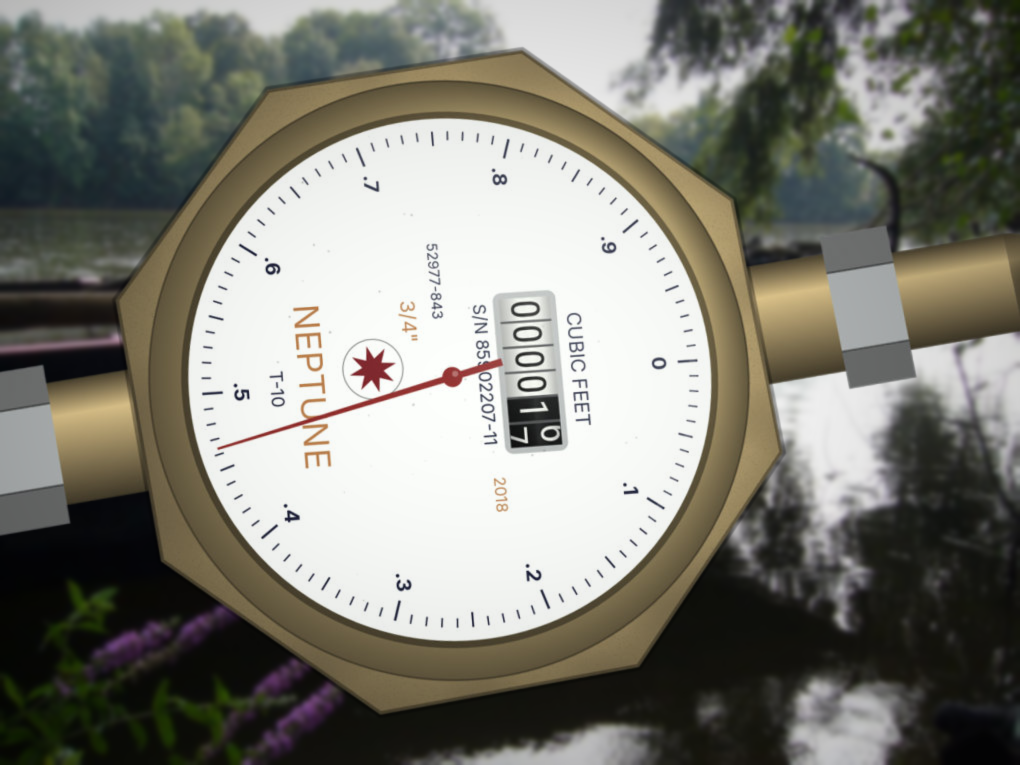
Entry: value=16.46 unit=ft³
